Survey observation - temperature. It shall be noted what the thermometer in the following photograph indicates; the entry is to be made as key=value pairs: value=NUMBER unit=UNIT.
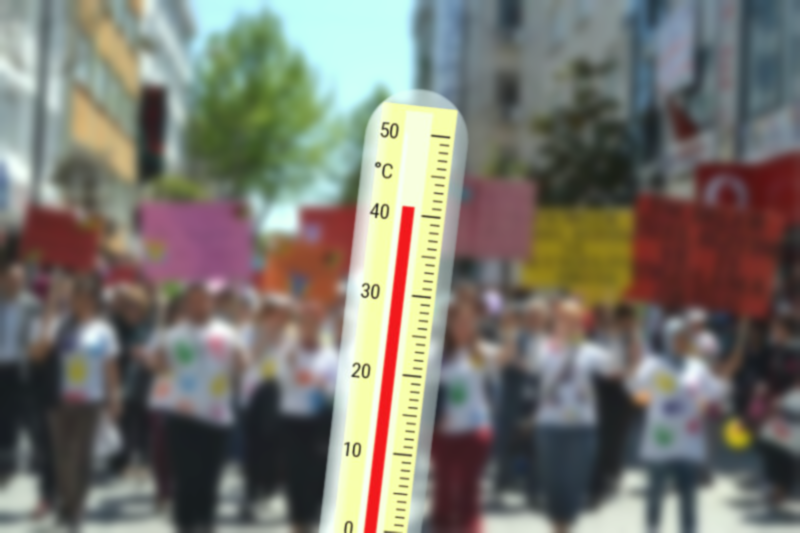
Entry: value=41 unit=°C
